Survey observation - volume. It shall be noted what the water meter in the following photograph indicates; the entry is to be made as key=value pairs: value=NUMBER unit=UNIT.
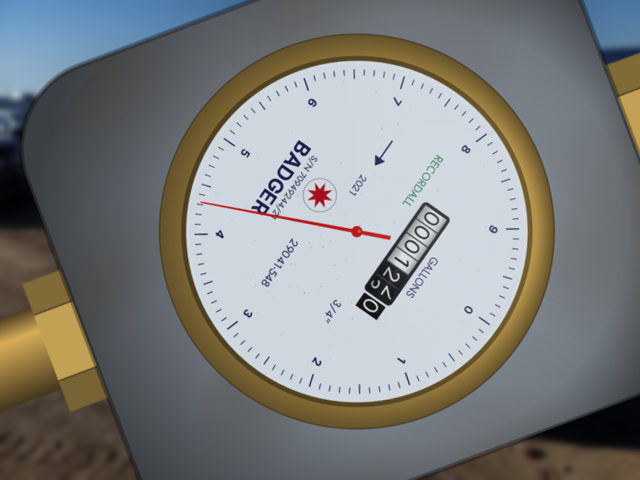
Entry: value=1224.3 unit=gal
